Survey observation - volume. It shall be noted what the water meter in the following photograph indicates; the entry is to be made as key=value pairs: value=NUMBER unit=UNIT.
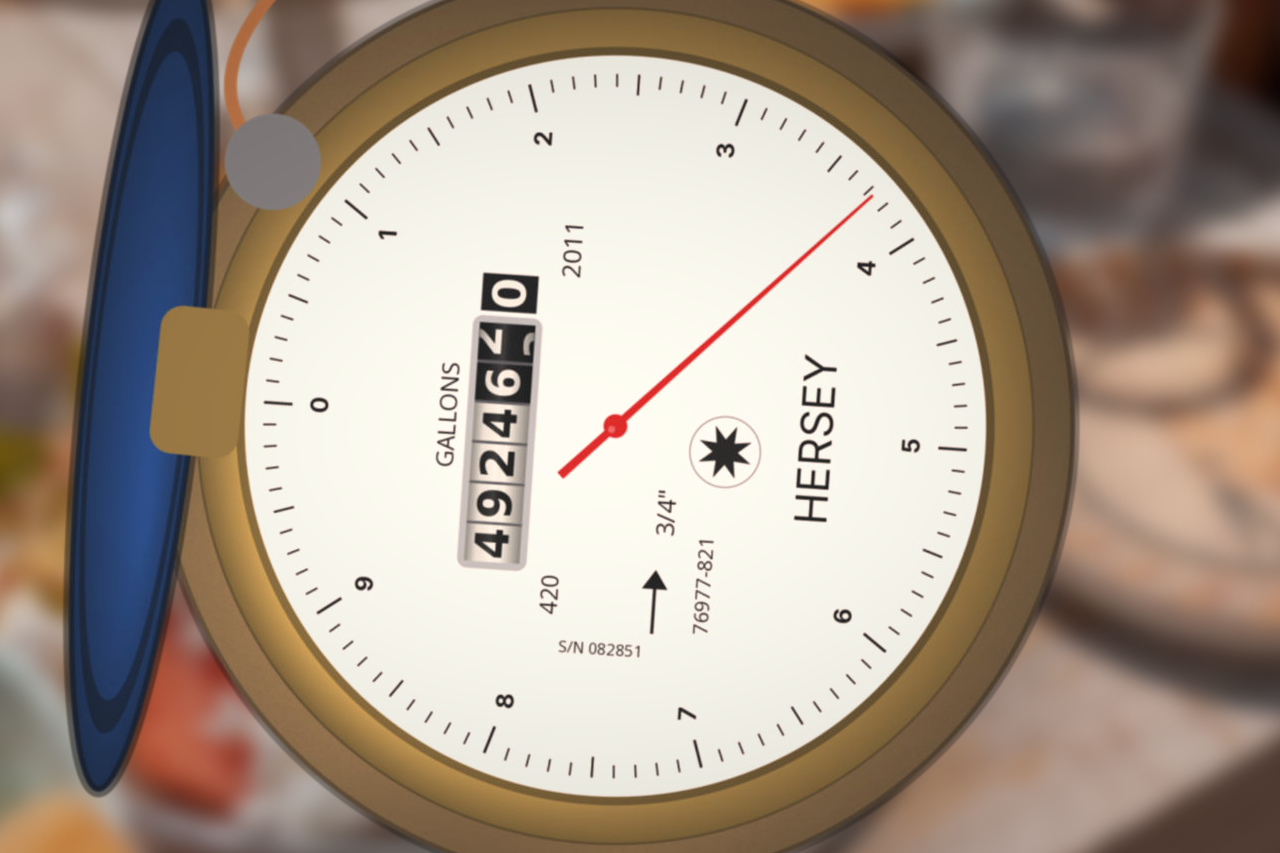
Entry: value=4924623.7 unit=gal
